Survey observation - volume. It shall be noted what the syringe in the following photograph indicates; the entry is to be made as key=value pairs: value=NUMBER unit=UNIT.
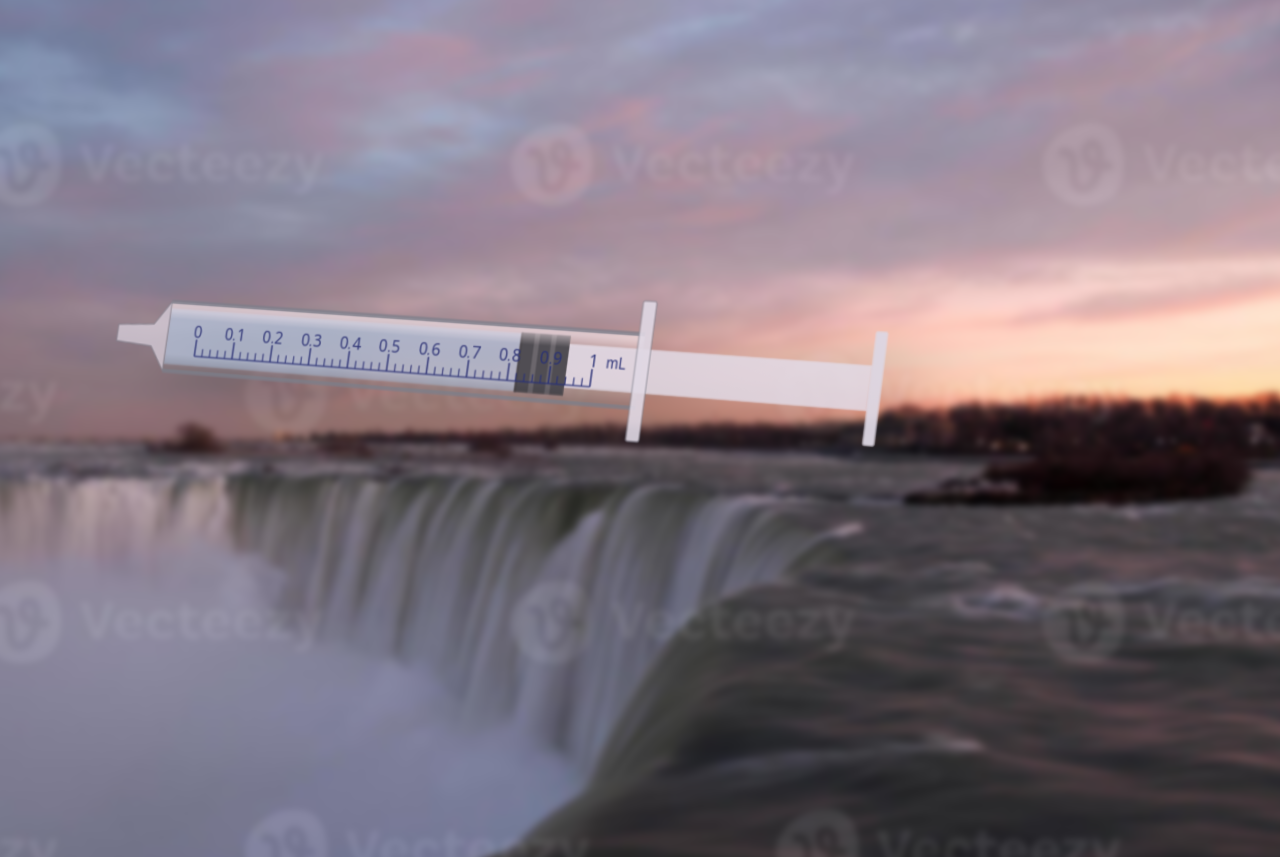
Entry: value=0.82 unit=mL
